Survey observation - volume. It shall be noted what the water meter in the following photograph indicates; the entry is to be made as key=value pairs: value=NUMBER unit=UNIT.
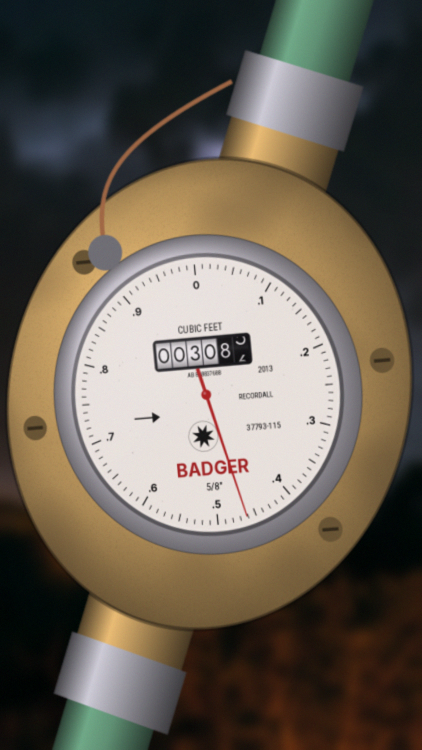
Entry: value=3085.46 unit=ft³
